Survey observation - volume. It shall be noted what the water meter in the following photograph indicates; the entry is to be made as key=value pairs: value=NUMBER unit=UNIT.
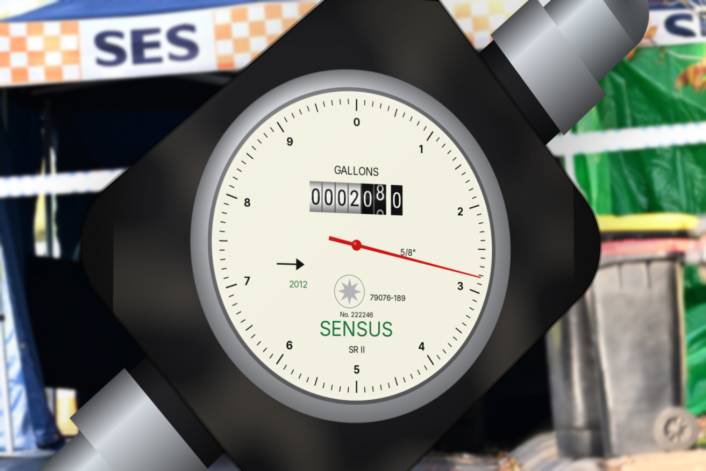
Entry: value=2082.8 unit=gal
